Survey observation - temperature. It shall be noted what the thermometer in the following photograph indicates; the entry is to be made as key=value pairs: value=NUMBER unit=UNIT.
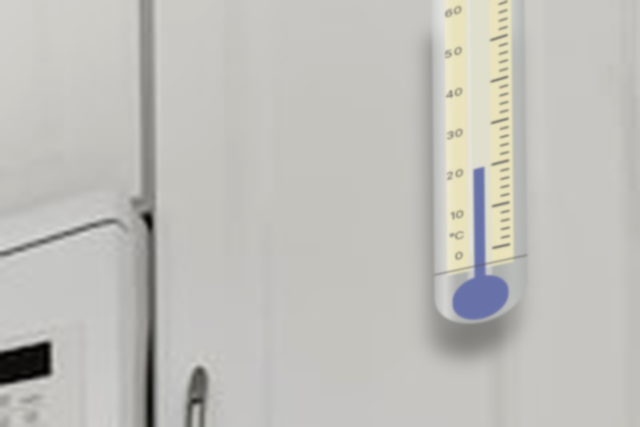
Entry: value=20 unit=°C
